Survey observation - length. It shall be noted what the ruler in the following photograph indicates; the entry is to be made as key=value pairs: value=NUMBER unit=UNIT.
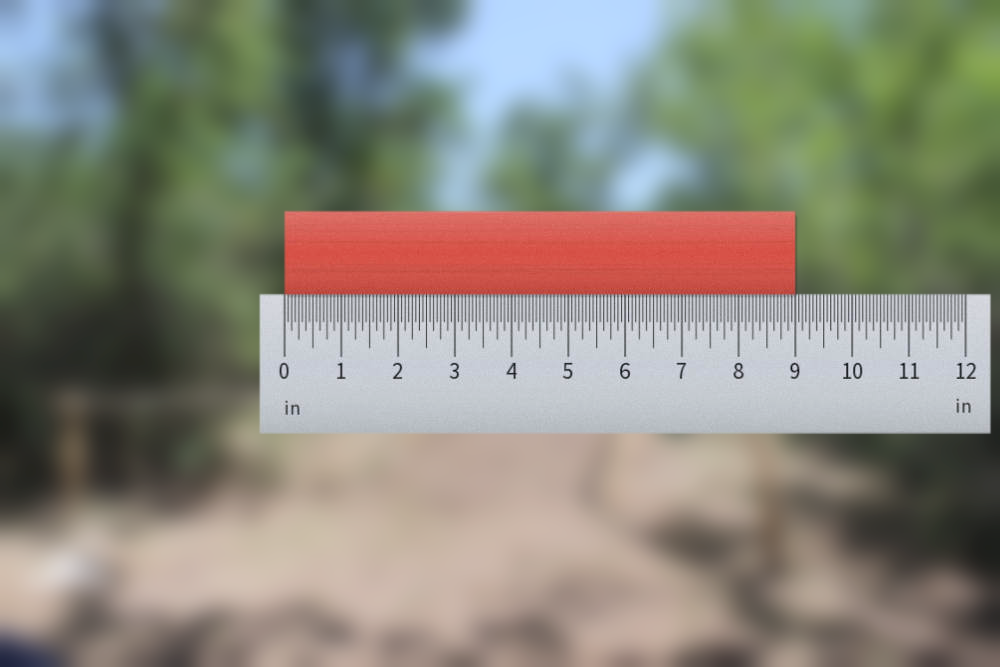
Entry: value=9 unit=in
